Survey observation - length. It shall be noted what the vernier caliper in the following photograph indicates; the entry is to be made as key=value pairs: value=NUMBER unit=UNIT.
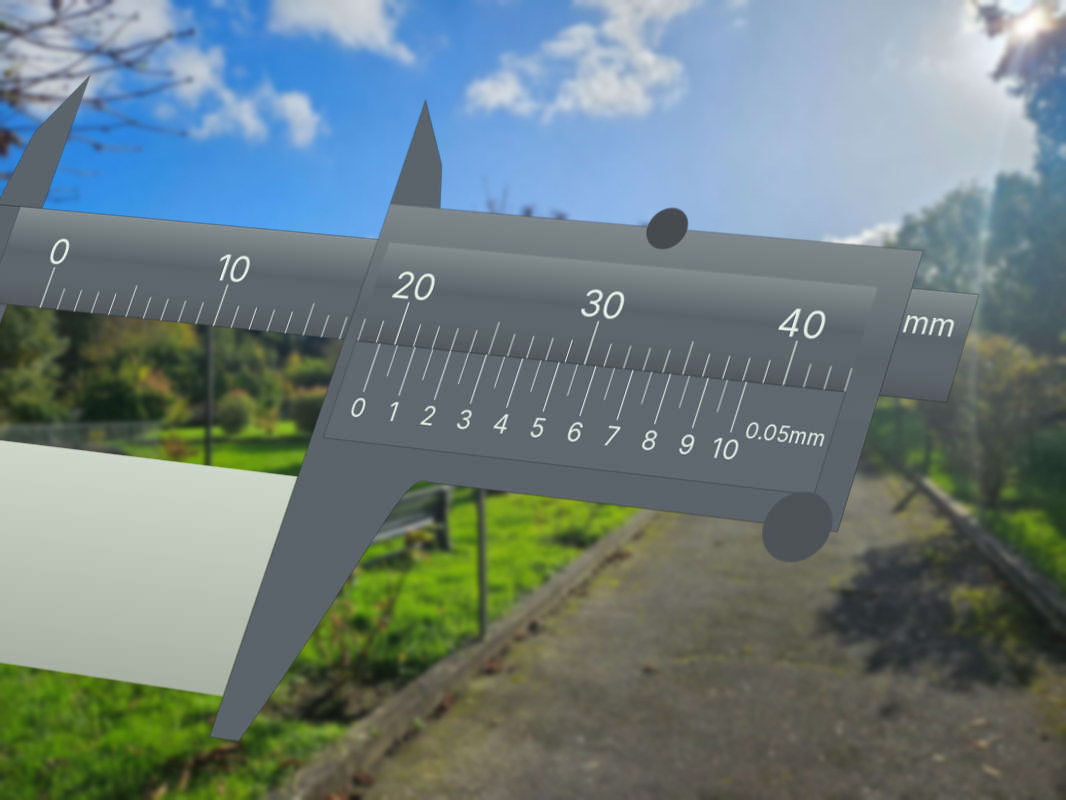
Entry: value=19.2 unit=mm
